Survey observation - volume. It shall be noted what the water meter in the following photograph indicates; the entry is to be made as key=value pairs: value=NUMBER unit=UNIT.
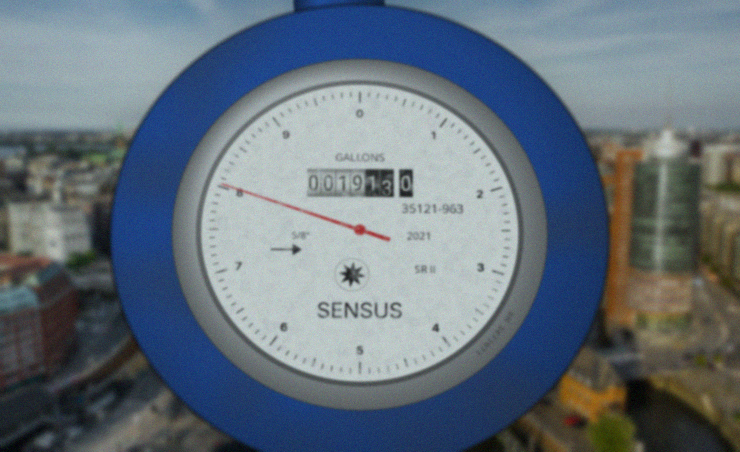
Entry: value=19128.0 unit=gal
